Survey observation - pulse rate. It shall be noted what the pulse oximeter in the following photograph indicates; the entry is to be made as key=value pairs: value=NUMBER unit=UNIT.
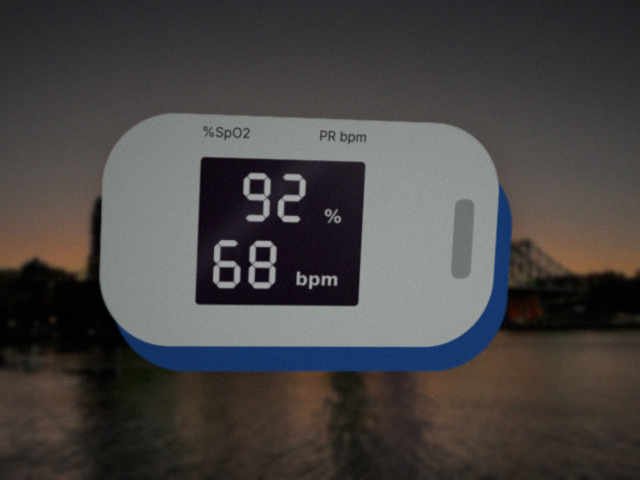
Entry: value=68 unit=bpm
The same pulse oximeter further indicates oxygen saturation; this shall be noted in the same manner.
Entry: value=92 unit=%
